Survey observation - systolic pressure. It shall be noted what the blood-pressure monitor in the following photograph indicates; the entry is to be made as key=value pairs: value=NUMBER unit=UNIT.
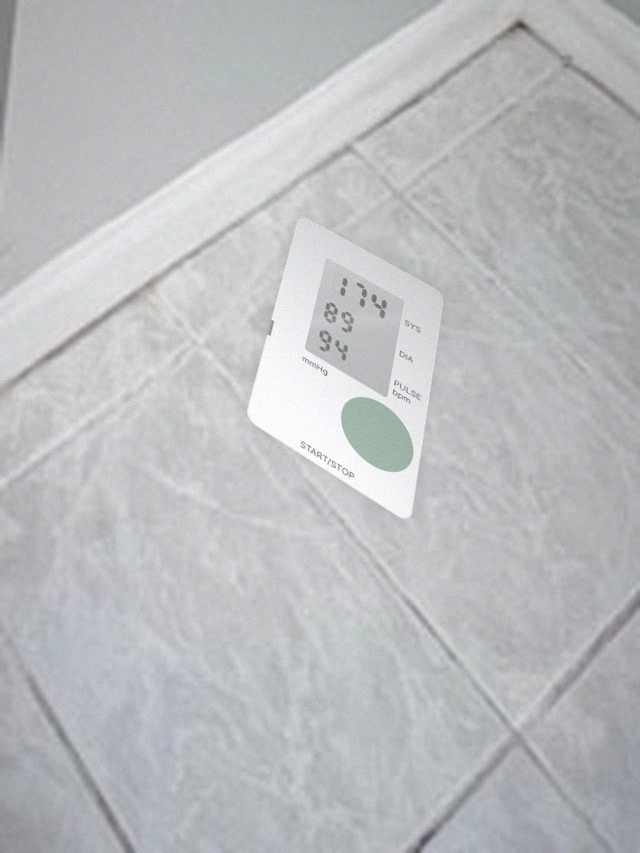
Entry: value=174 unit=mmHg
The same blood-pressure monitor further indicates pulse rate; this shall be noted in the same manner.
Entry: value=94 unit=bpm
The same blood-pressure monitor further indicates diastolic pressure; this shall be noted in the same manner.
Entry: value=89 unit=mmHg
